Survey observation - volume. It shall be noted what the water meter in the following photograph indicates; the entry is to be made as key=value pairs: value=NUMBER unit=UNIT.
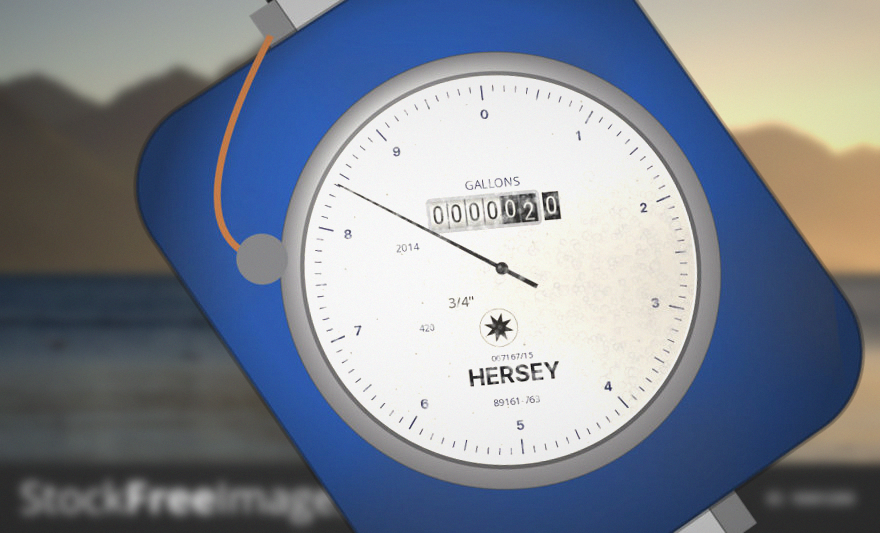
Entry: value=18.4 unit=gal
